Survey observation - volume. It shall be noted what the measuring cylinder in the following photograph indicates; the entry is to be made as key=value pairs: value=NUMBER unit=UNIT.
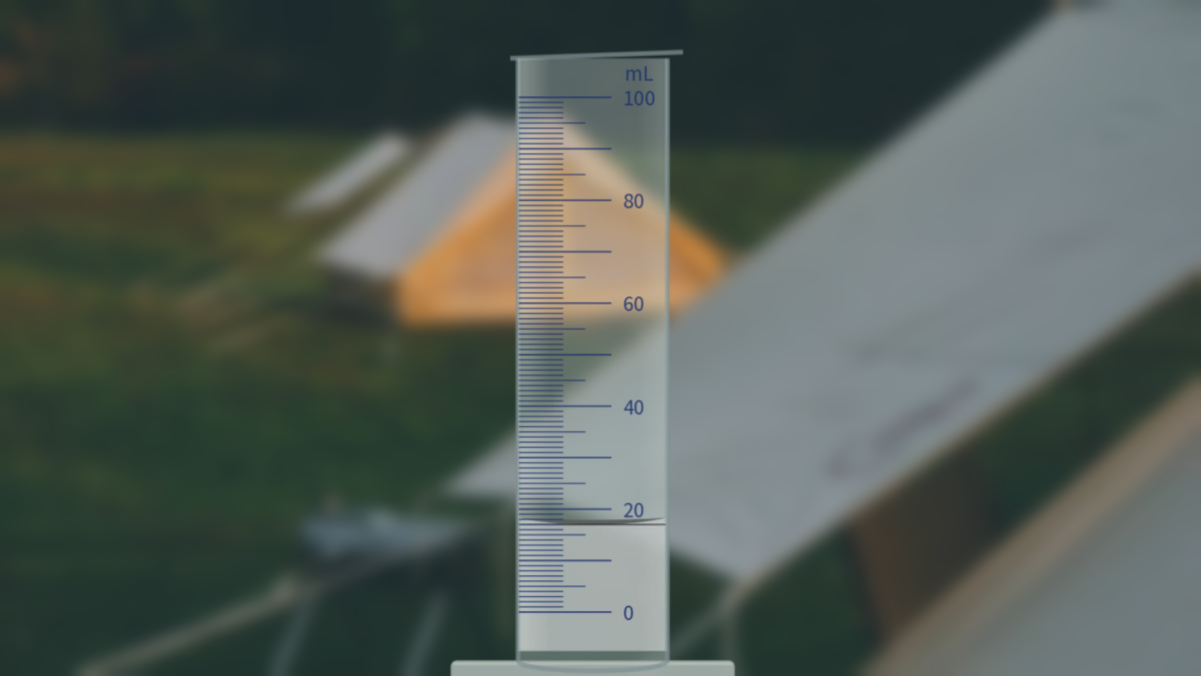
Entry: value=17 unit=mL
